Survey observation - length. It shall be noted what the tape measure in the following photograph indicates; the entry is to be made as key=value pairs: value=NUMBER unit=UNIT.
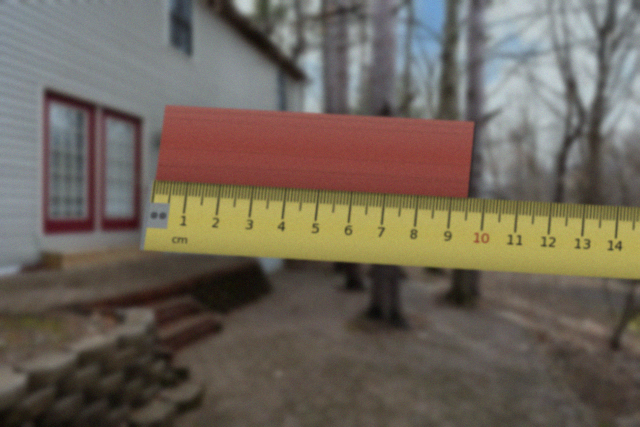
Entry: value=9.5 unit=cm
